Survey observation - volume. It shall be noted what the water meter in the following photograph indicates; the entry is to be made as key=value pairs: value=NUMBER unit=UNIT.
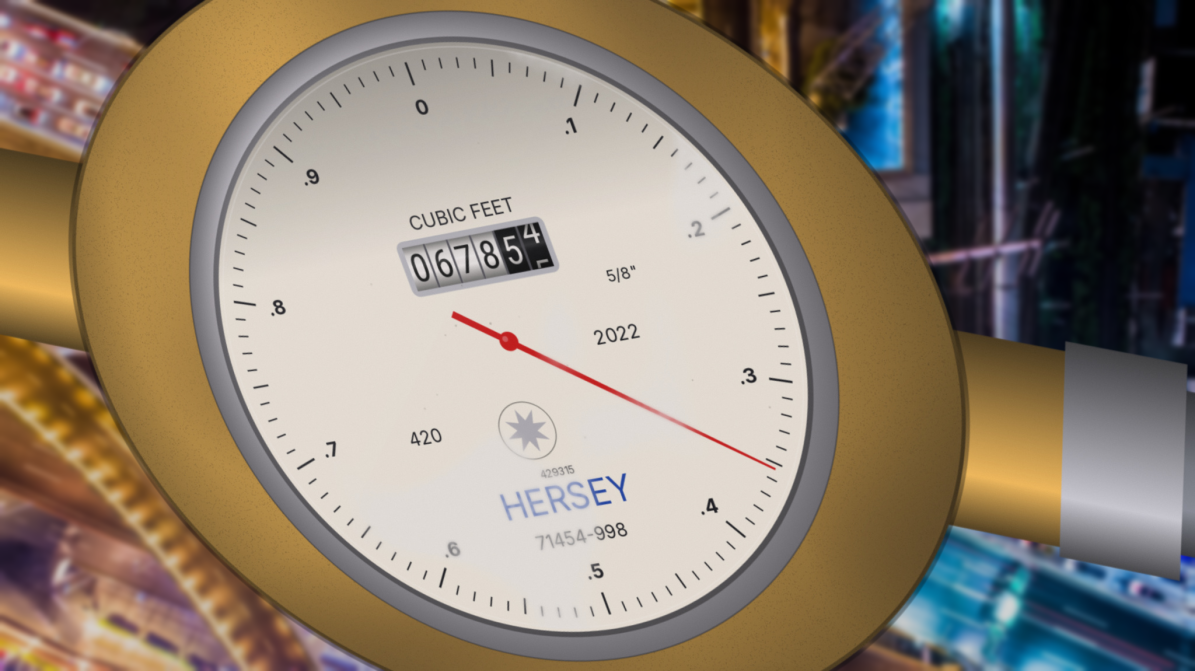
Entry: value=67854.35 unit=ft³
